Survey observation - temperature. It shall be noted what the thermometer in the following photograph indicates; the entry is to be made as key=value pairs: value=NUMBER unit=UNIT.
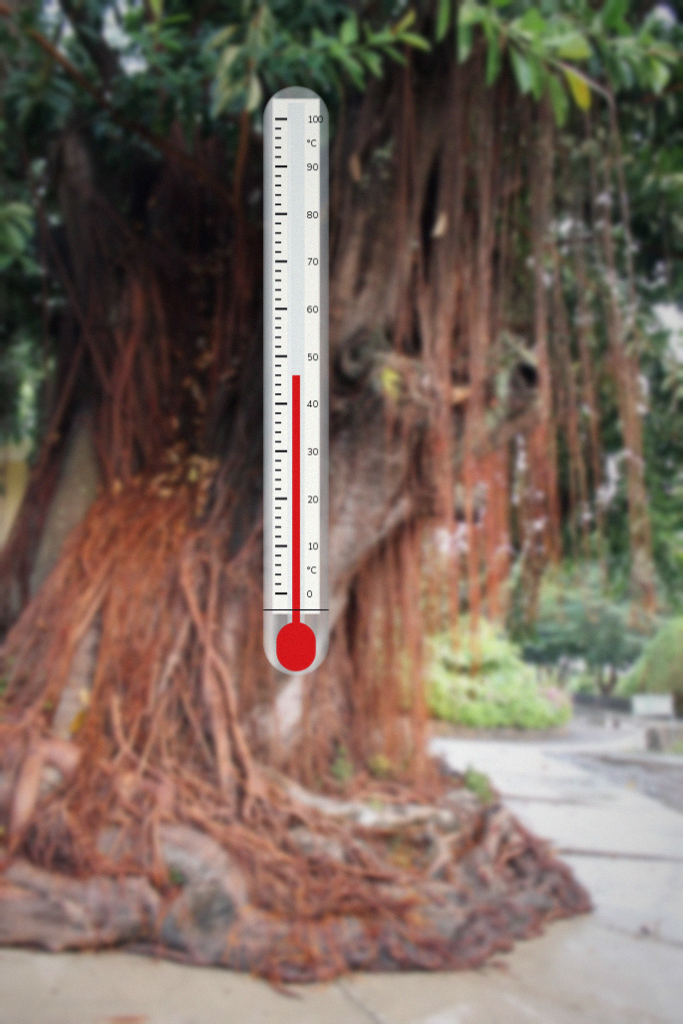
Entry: value=46 unit=°C
